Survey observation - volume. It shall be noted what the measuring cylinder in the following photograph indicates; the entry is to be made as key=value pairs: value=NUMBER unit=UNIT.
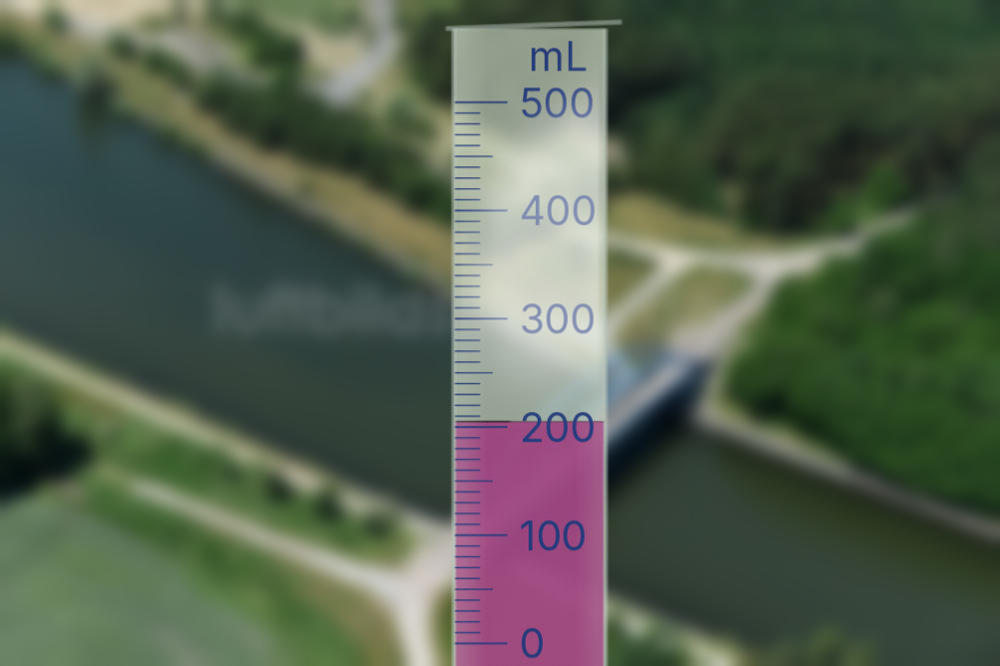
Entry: value=205 unit=mL
